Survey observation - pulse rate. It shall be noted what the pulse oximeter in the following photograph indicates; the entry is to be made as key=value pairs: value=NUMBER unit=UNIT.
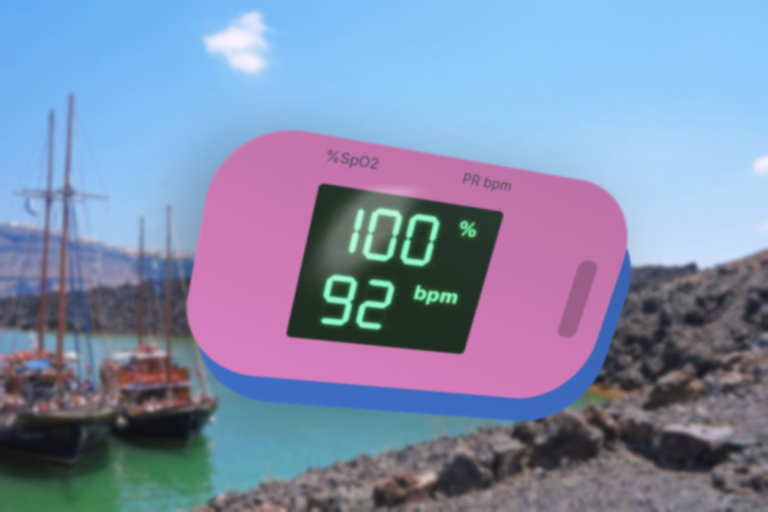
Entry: value=92 unit=bpm
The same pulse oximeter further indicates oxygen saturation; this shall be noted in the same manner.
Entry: value=100 unit=%
